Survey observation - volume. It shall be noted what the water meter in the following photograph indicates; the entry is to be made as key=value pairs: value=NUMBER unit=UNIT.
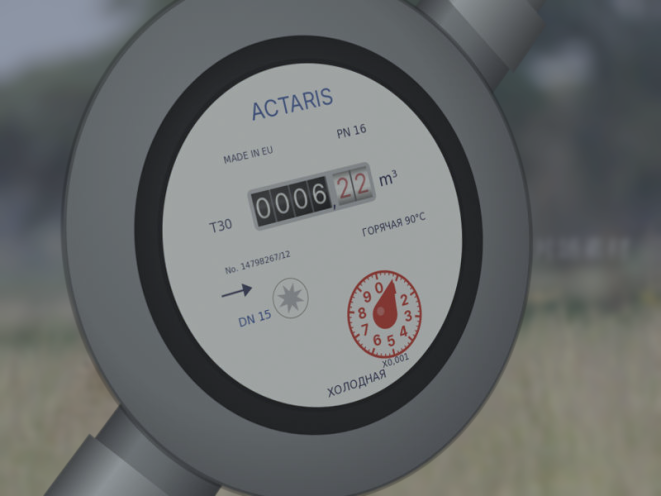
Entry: value=6.220 unit=m³
